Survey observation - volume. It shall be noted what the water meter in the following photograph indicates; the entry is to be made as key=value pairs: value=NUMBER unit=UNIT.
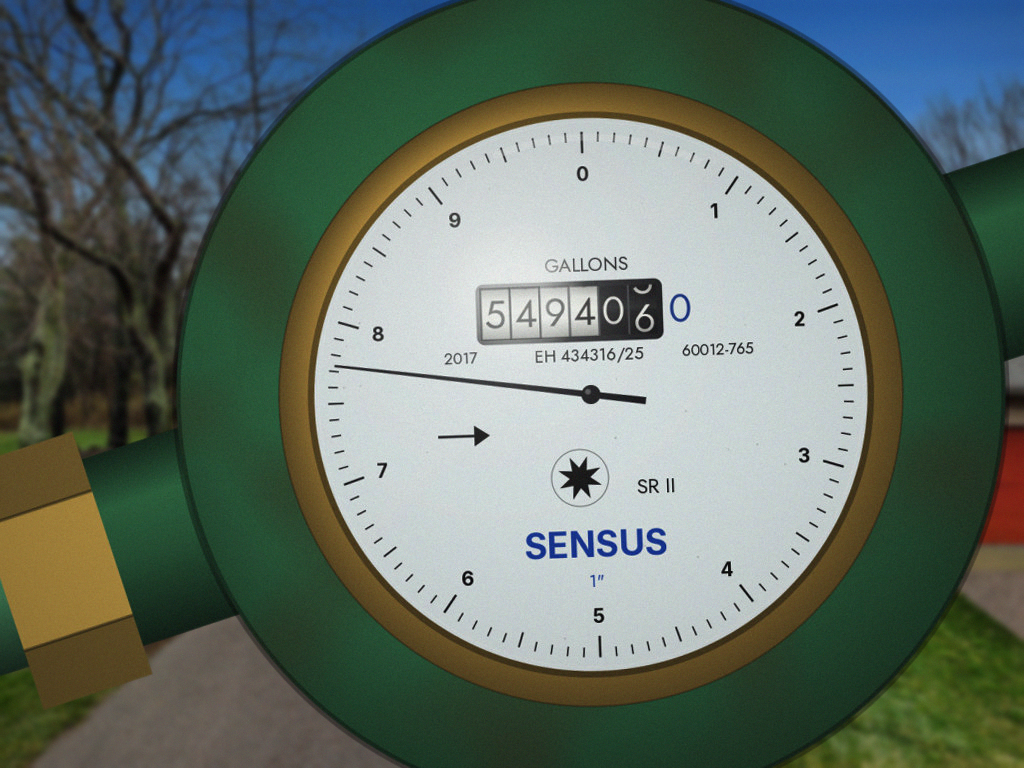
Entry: value=5494057.7 unit=gal
